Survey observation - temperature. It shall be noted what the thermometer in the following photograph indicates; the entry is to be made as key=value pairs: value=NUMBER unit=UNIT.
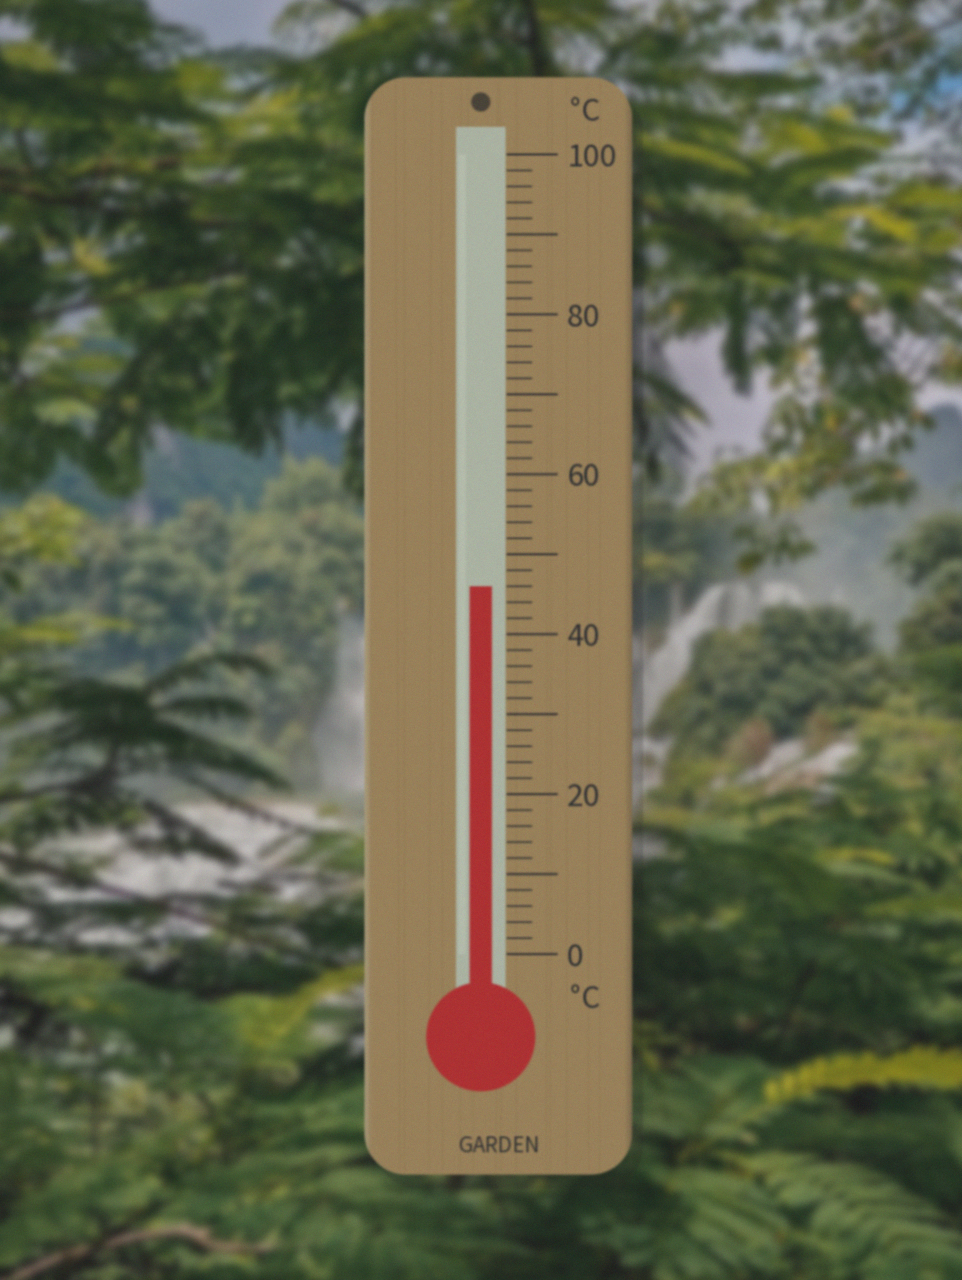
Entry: value=46 unit=°C
